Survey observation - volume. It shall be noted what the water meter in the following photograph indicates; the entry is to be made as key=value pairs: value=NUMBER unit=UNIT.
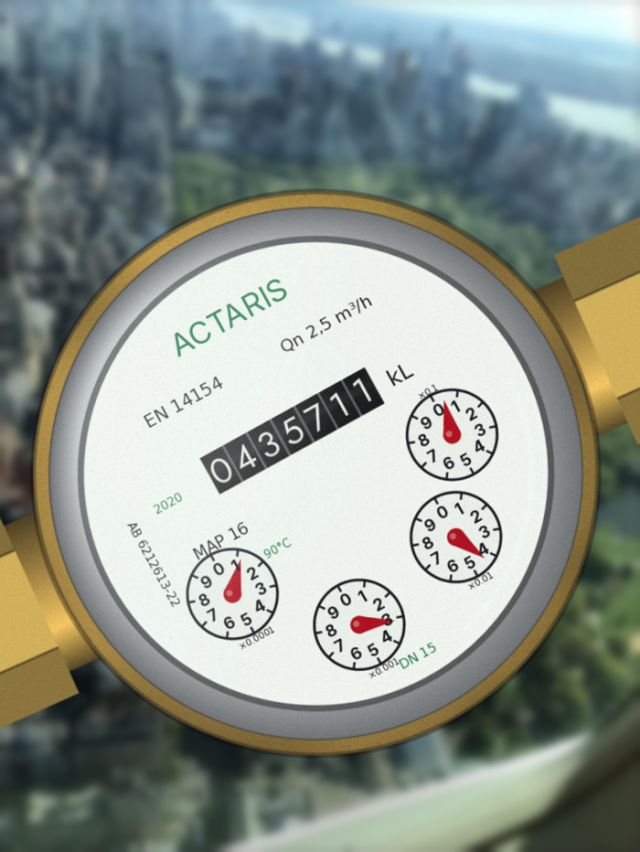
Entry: value=435711.0431 unit=kL
